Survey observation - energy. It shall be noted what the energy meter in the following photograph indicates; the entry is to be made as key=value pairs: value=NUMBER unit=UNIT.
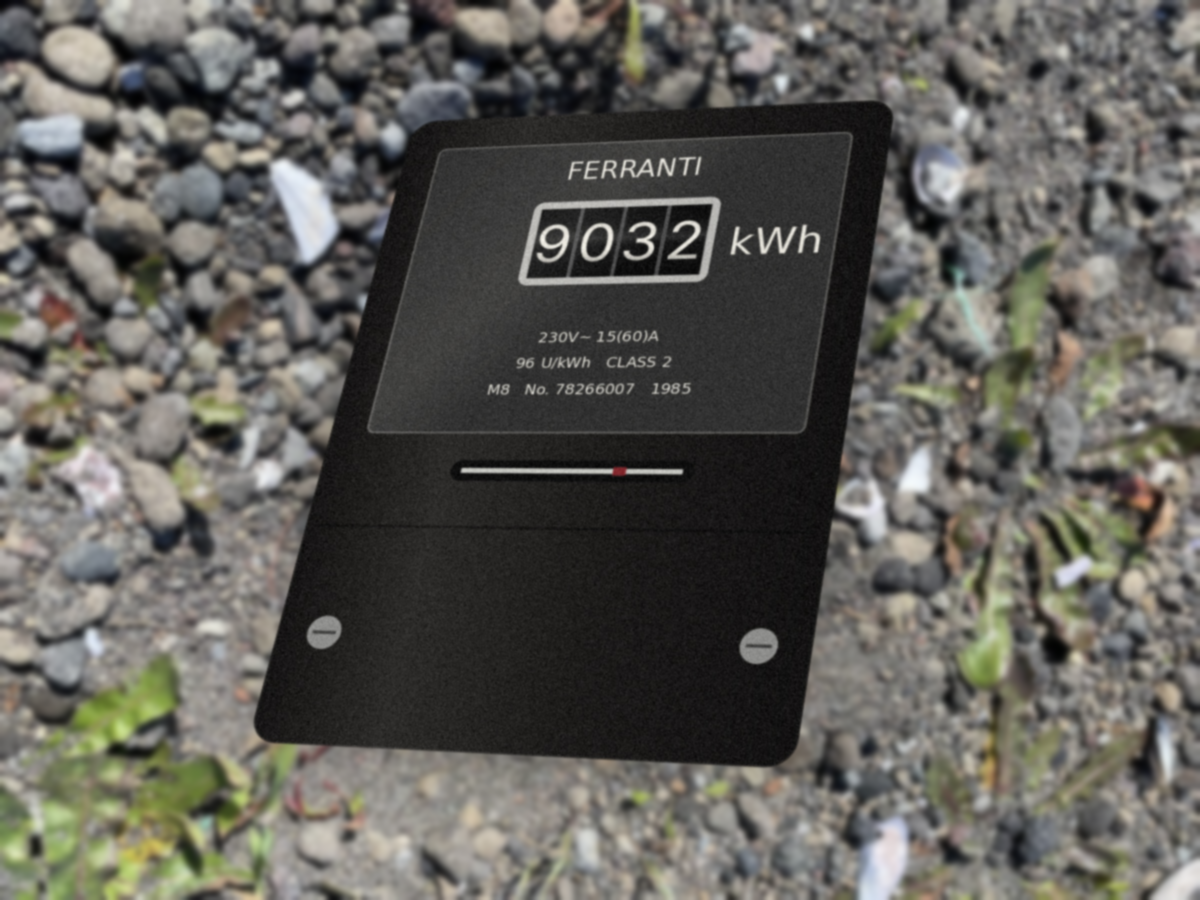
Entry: value=9032 unit=kWh
